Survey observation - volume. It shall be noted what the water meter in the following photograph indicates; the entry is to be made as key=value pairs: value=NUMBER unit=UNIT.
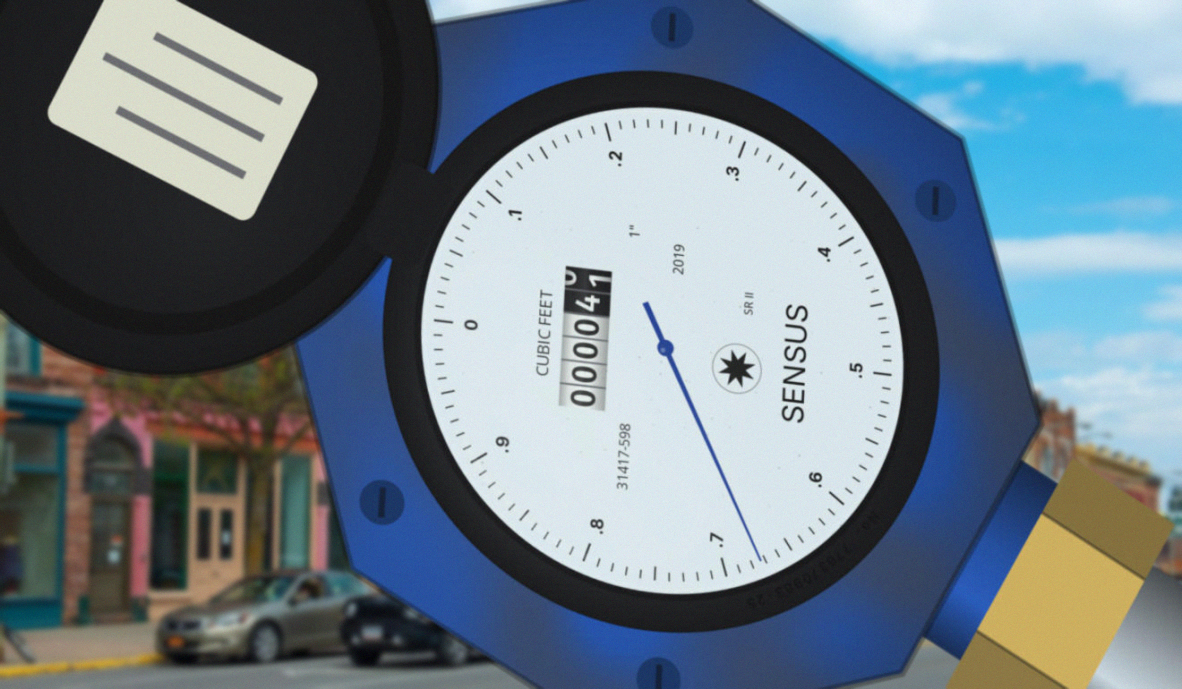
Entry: value=40.67 unit=ft³
